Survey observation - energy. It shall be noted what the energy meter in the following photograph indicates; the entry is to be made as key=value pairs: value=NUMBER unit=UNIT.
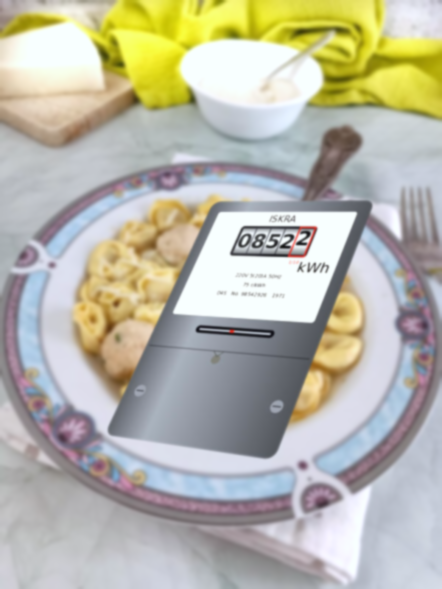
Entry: value=852.2 unit=kWh
